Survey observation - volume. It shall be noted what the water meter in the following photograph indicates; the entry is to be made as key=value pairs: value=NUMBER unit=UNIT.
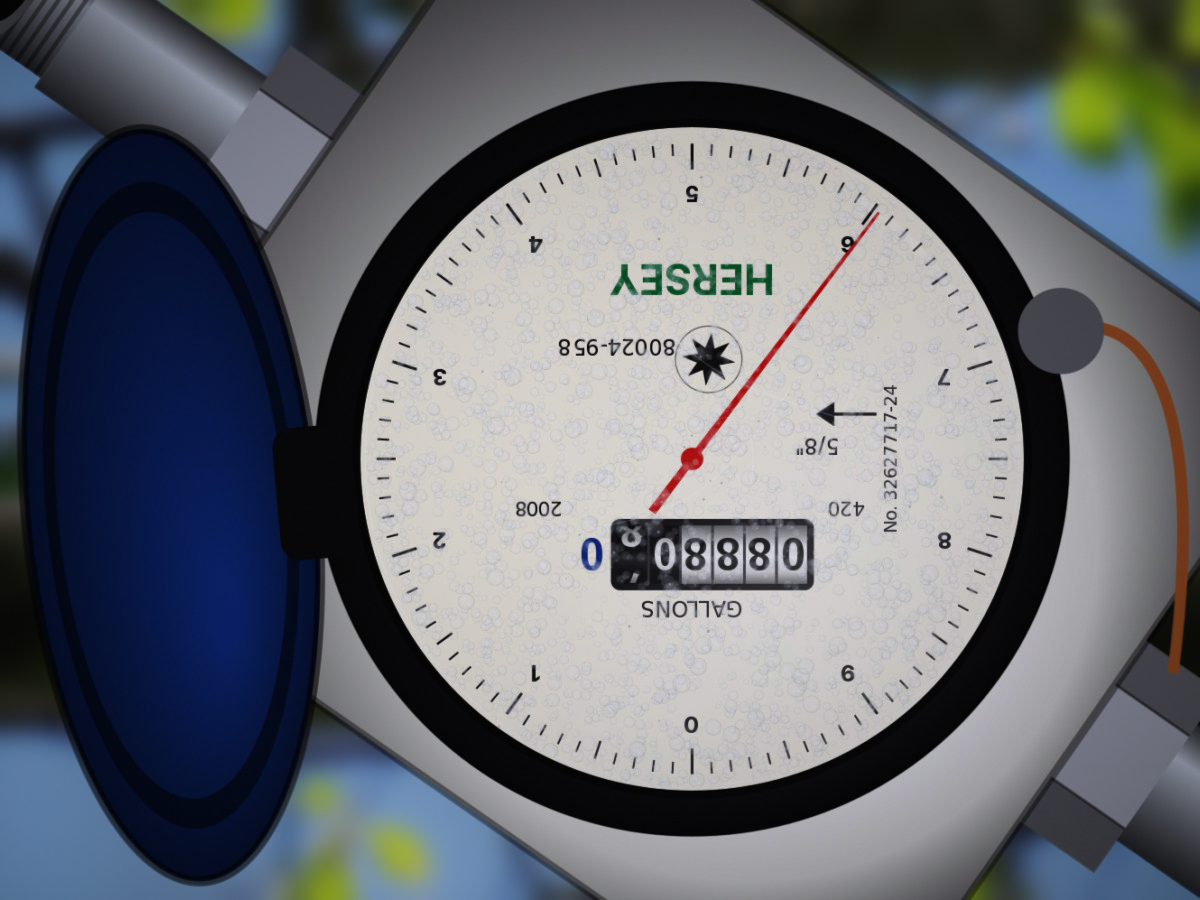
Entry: value=888076.0 unit=gal
